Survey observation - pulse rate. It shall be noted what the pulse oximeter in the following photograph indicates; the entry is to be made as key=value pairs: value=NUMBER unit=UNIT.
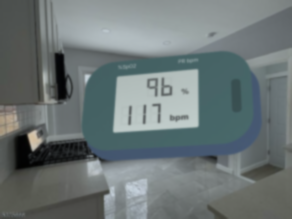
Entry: value=117 unit=bpm
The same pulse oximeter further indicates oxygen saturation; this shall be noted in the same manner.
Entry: value=96 unit=%
